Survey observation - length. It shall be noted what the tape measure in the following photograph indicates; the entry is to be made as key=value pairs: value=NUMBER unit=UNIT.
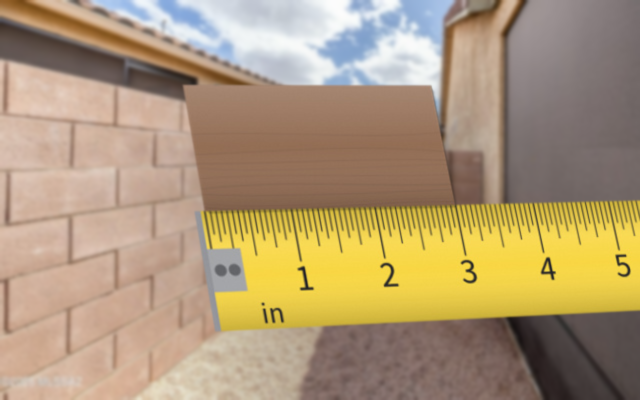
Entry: value=3 unit=in
